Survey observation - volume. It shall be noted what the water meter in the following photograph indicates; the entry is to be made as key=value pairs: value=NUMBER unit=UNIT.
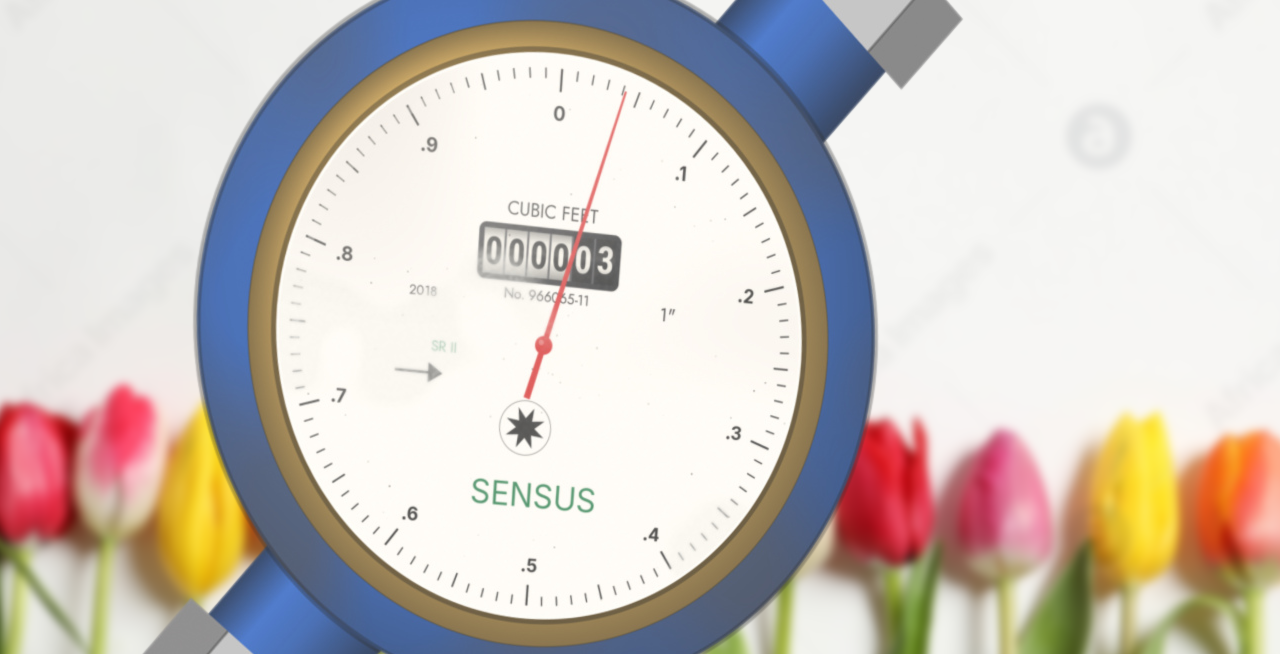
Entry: value=3.04 unit=ft³
